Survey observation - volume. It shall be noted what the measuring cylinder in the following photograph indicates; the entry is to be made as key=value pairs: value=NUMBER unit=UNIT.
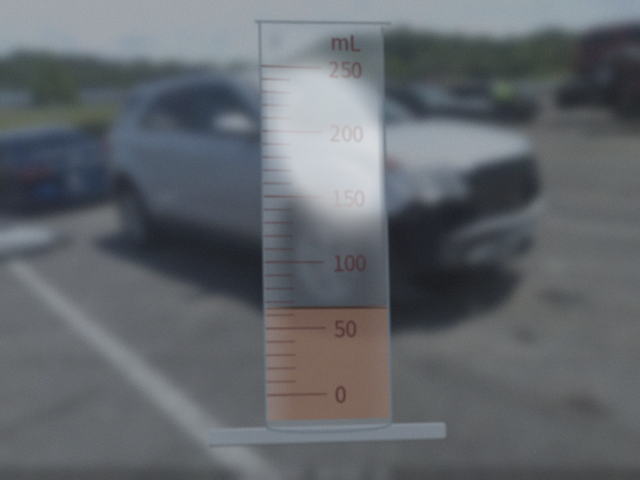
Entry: value=65 unit=mL
